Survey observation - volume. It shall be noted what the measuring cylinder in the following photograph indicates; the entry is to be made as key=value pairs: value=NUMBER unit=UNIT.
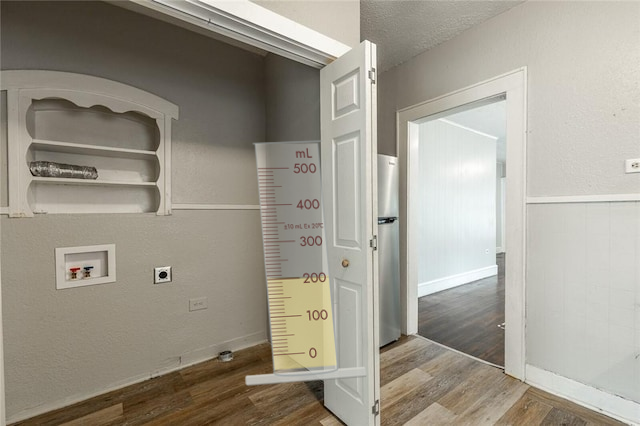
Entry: value=200 unit=mL
